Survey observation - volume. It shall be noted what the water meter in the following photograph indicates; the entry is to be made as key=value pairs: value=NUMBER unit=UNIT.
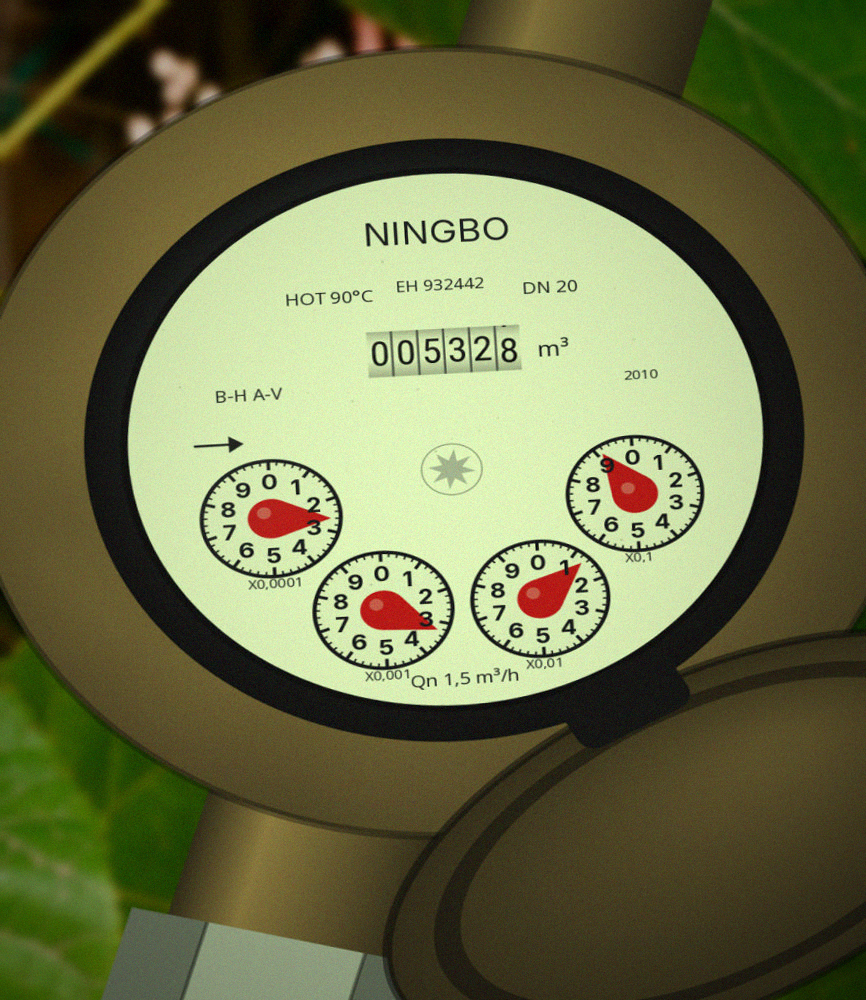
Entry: value=5327.9132 unit=m³
